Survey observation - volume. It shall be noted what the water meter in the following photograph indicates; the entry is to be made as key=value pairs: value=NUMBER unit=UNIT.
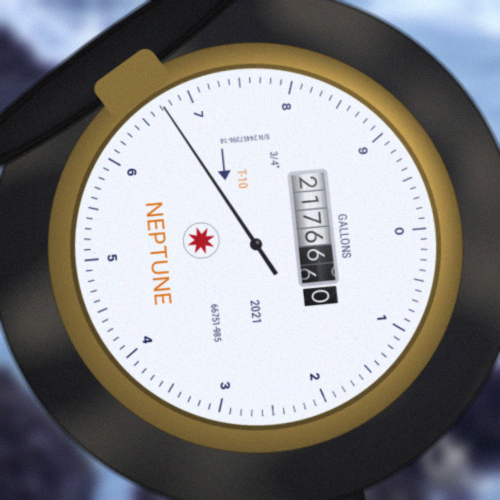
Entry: value=2176656.7 unit=gal
